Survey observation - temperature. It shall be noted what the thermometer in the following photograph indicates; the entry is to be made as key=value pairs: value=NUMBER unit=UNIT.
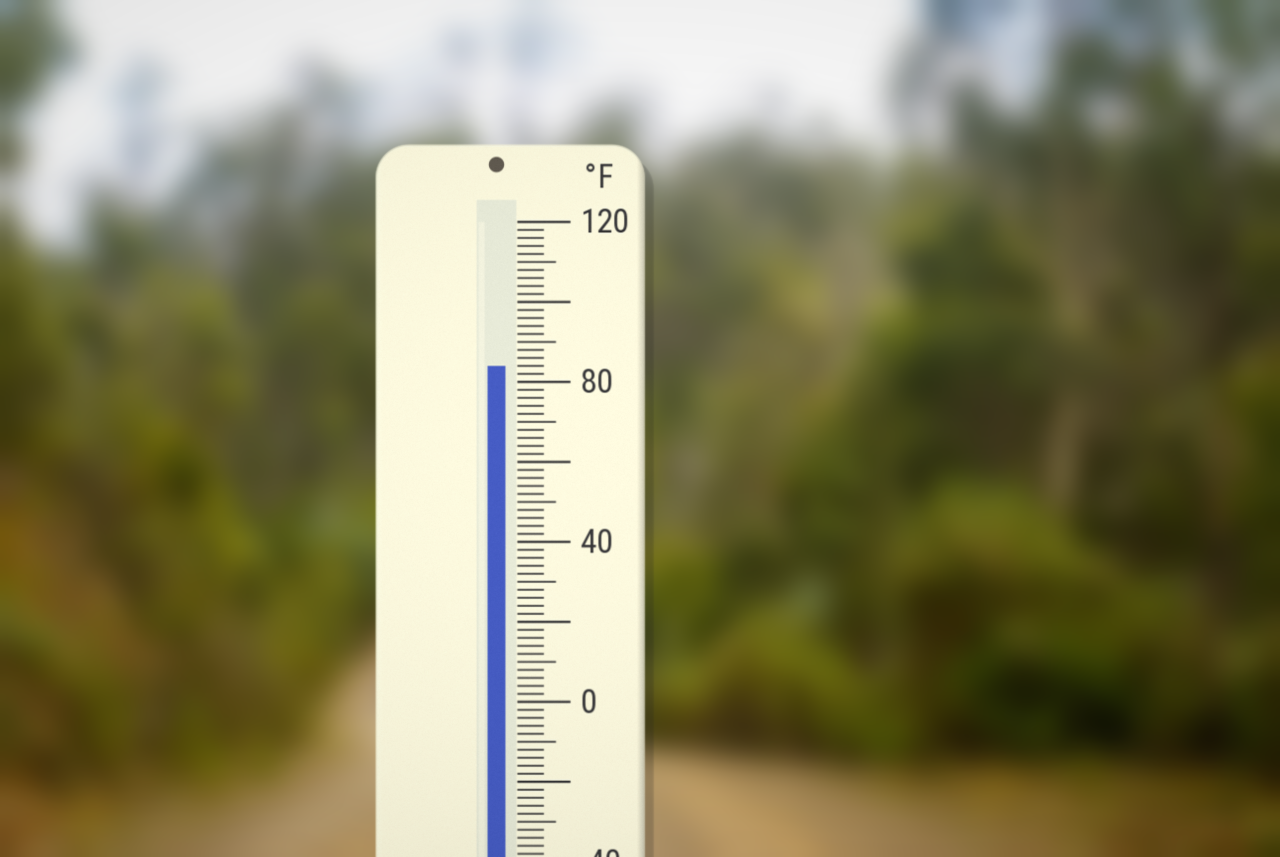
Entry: value=84 unit=°F
